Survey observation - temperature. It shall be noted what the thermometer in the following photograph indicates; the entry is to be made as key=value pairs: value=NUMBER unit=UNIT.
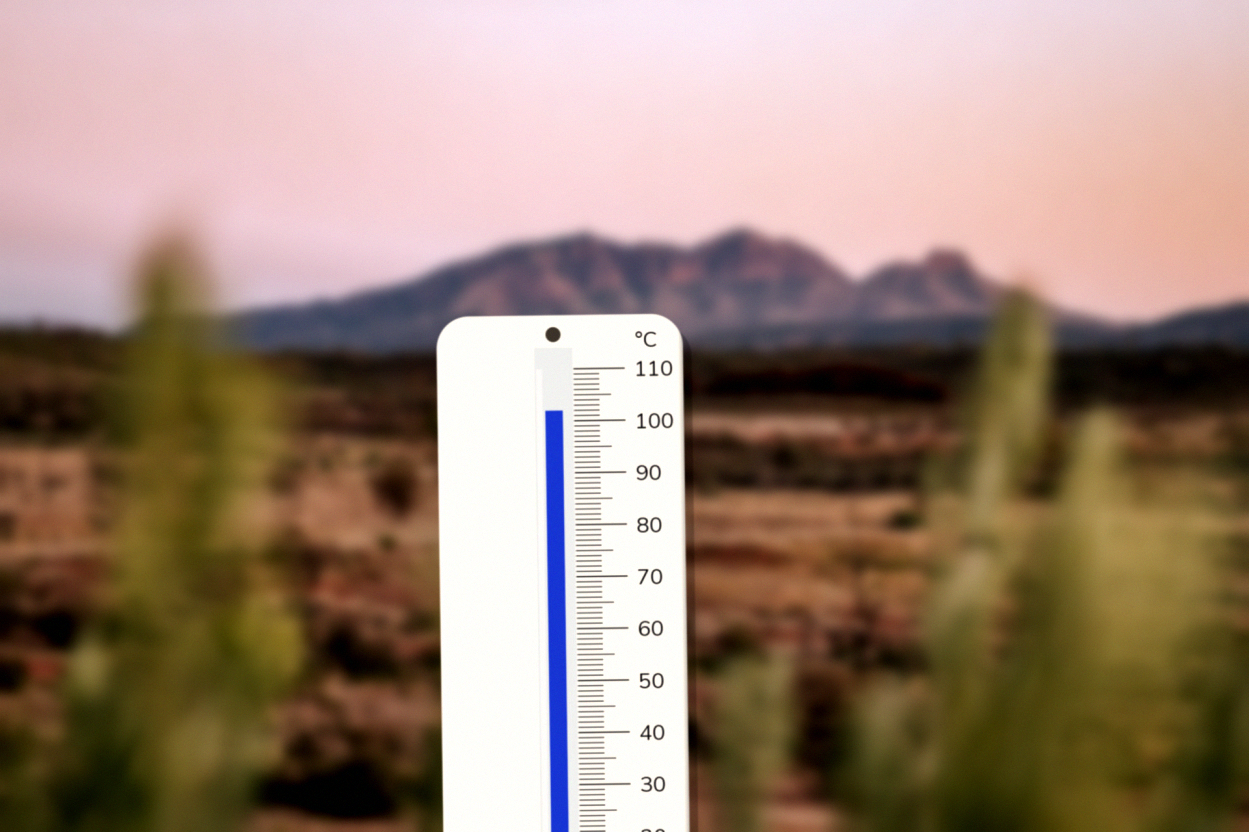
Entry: value=102 unit=°C
